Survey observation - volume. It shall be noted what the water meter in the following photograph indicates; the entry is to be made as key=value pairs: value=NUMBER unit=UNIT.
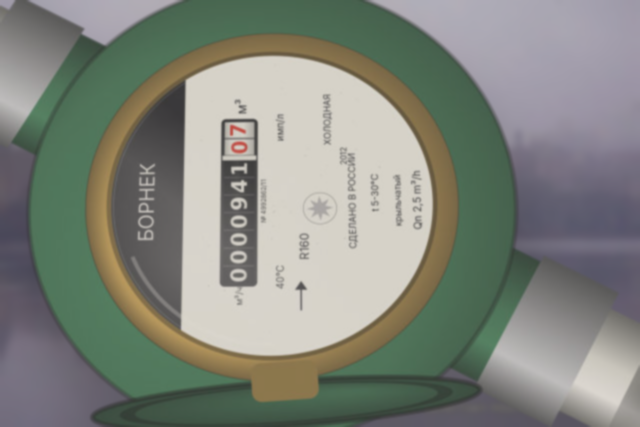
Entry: value=941.07 unit=m³
